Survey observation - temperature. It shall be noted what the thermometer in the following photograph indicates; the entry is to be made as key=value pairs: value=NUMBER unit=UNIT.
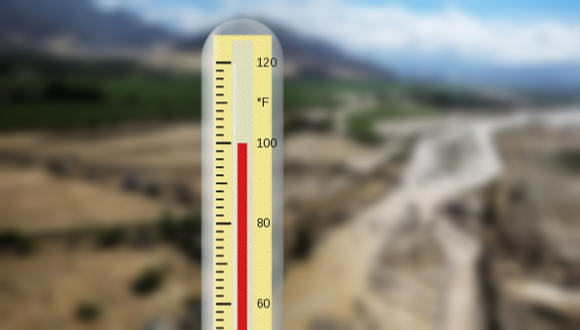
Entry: value=100 unit=°F
